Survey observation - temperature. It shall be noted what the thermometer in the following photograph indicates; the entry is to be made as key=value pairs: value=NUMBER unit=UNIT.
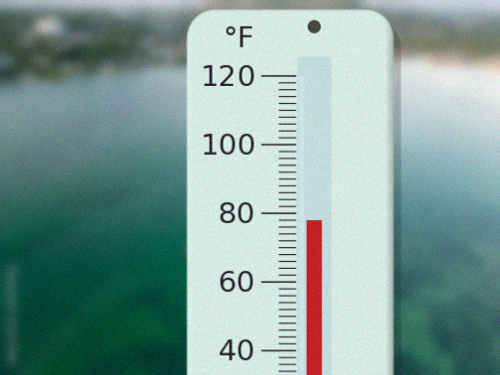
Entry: value=78 unit=°F
